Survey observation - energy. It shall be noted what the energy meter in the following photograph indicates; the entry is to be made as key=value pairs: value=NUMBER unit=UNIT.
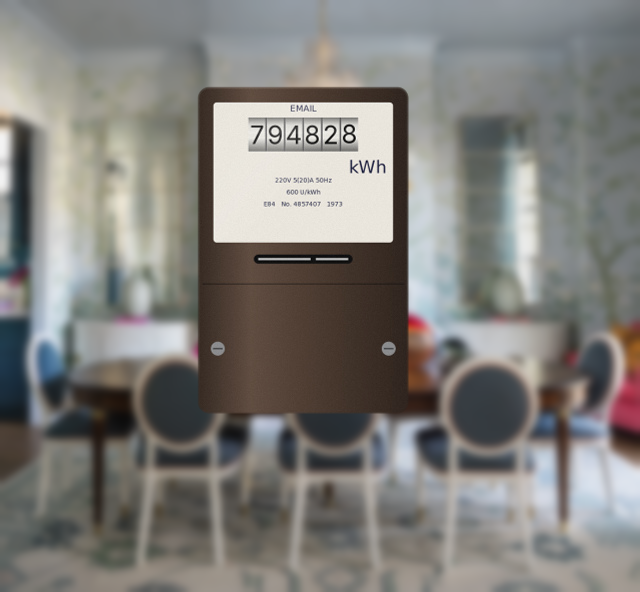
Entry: value=794828 unit=kWh
